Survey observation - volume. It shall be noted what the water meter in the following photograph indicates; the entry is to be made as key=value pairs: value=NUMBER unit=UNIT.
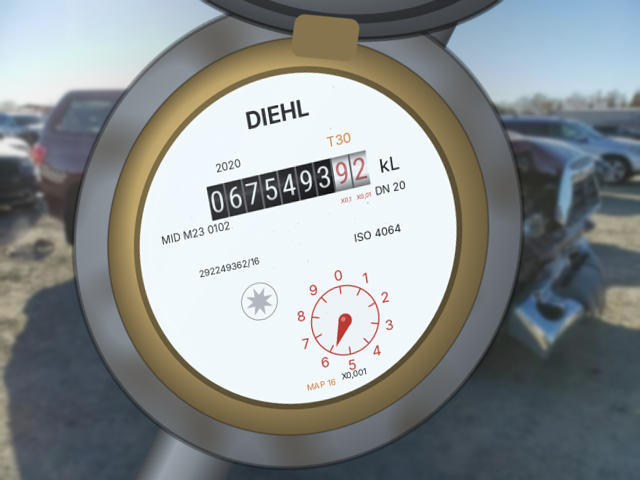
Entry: value=675493.925 unit=kL
